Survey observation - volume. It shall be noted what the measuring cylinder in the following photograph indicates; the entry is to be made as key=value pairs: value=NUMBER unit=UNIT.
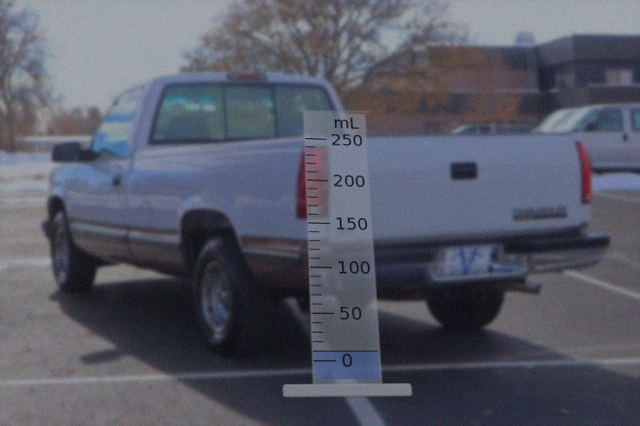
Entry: value=10 unit=mL
